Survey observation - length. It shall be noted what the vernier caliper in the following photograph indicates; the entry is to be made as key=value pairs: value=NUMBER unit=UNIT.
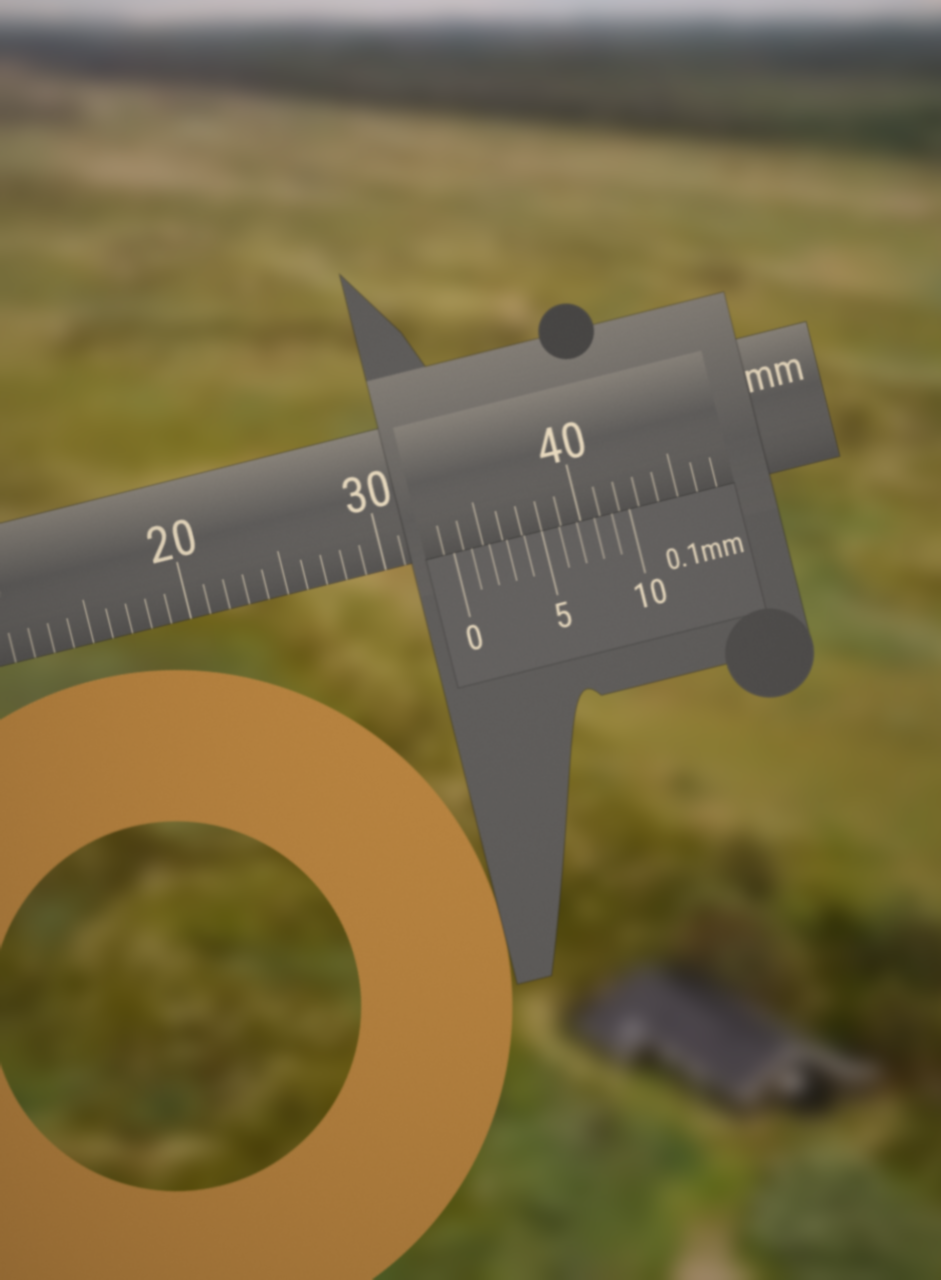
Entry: value=33.5 unit=mm
